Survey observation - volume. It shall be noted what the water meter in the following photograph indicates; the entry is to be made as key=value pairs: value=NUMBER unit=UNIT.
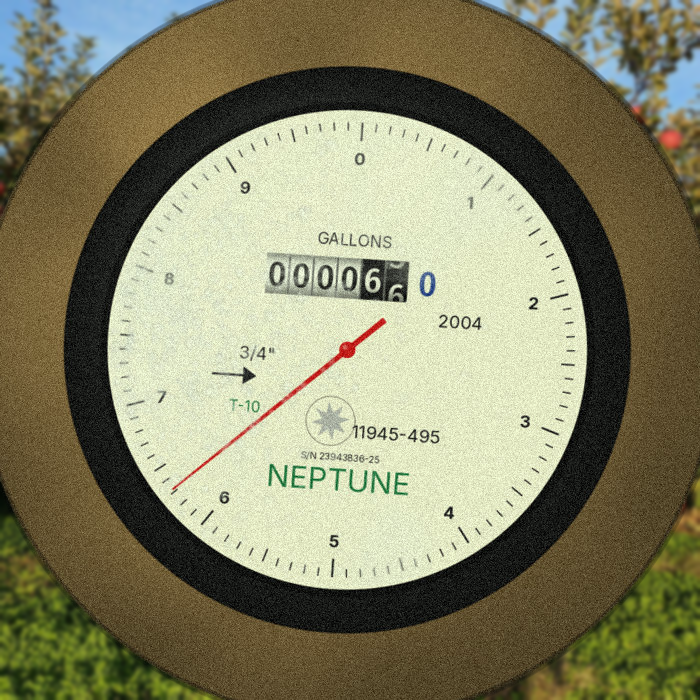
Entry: value=656.3 unit=gal
